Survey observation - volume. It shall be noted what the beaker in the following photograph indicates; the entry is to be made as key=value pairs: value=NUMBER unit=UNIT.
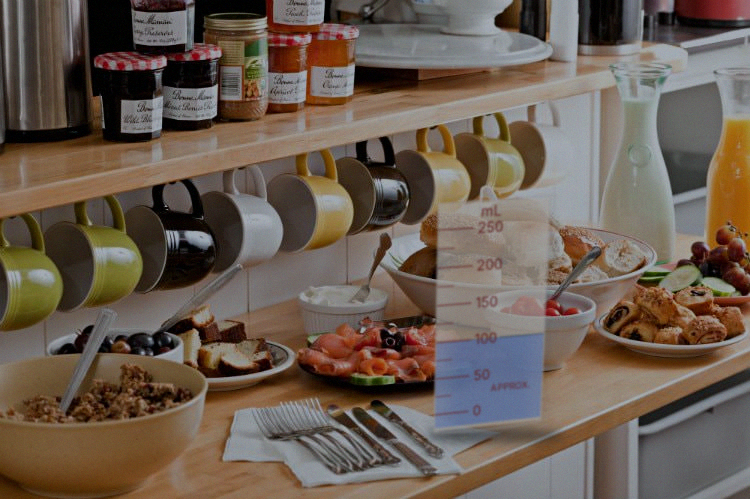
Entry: value=100 unit=mL
